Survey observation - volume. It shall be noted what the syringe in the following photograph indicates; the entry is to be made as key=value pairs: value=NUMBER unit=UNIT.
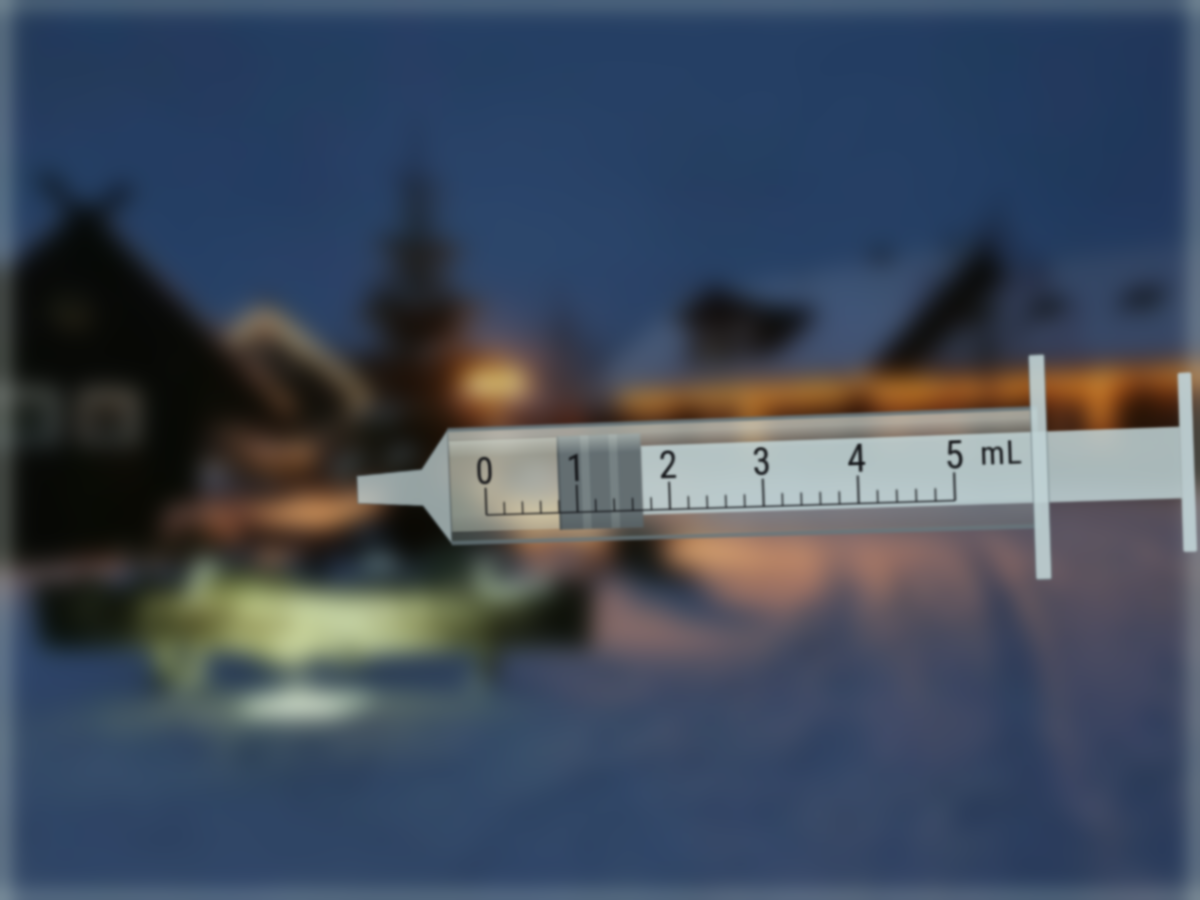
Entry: value=0.8 unit=mL
